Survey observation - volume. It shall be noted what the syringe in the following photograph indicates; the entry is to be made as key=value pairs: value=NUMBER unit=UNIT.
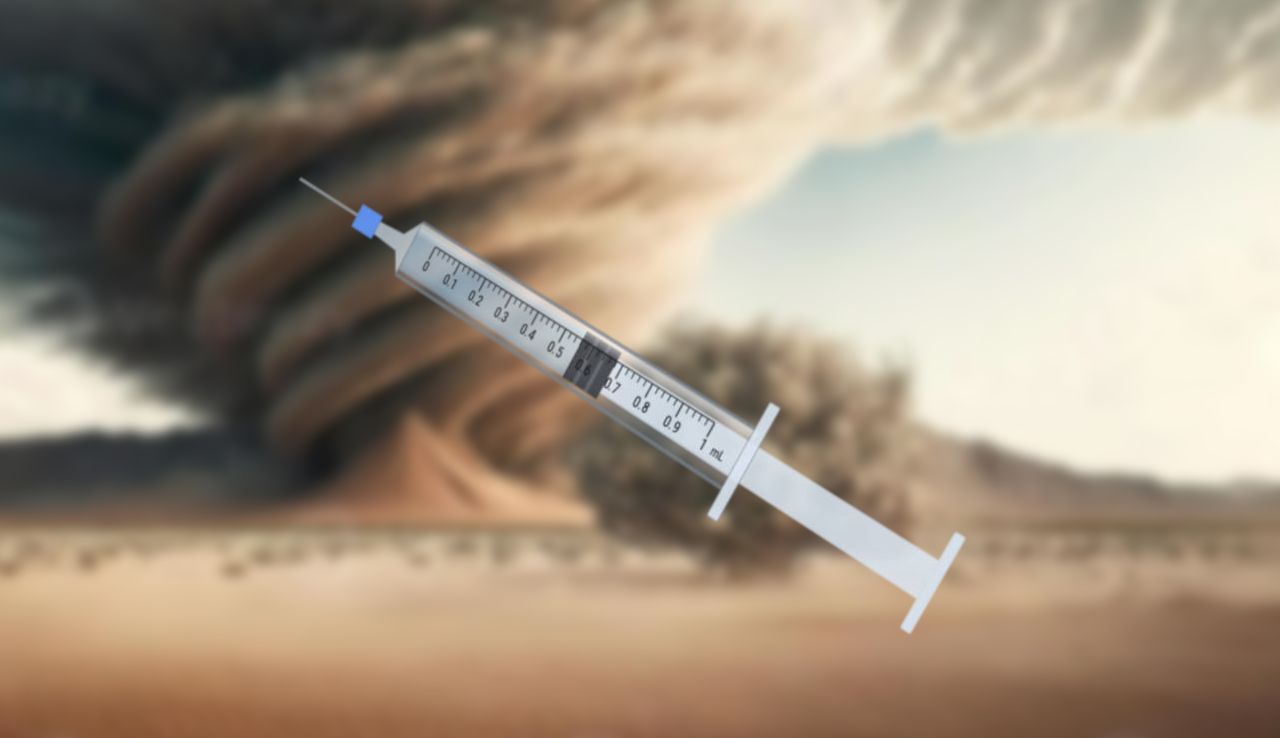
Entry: value=0.56 unit=mL
